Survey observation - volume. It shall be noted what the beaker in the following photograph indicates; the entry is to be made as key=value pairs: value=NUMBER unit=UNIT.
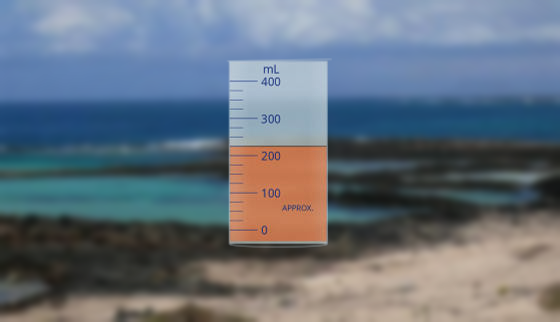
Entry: value=225 unit=mL
